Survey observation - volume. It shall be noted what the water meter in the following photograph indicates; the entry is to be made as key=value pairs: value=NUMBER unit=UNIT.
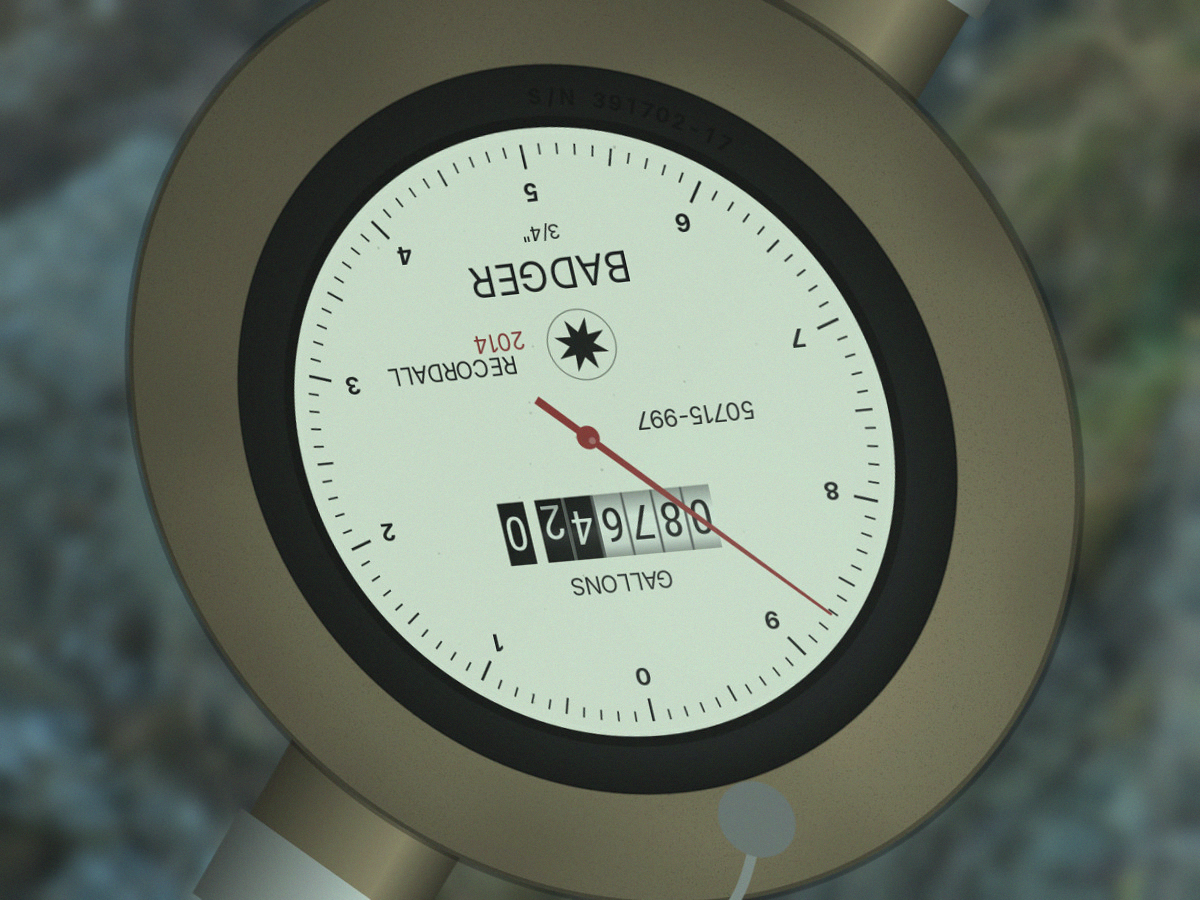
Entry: value=876418.7 unit=gal
